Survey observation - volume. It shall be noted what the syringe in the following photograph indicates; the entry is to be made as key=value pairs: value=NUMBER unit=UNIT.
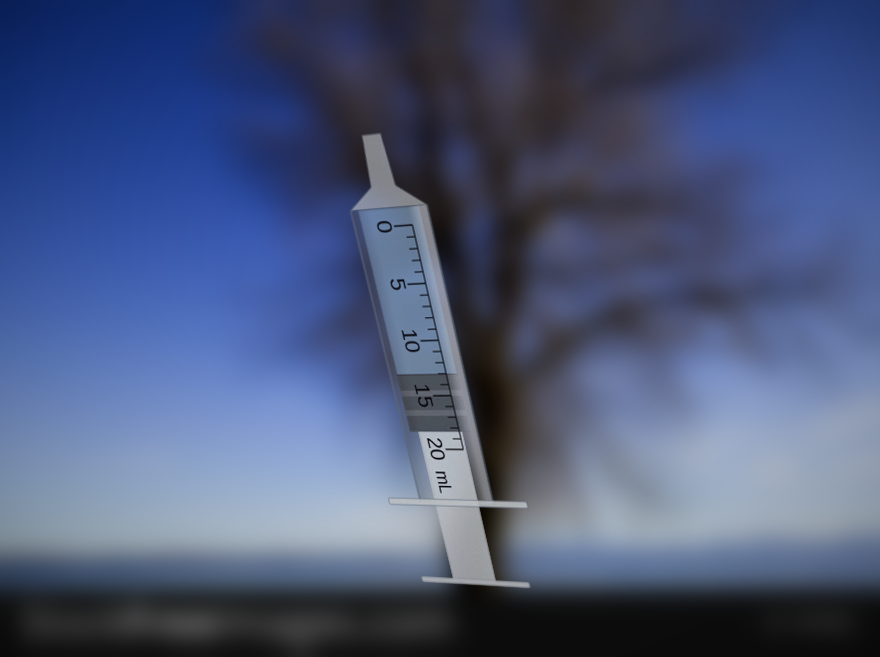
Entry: value=13 unit=mL
